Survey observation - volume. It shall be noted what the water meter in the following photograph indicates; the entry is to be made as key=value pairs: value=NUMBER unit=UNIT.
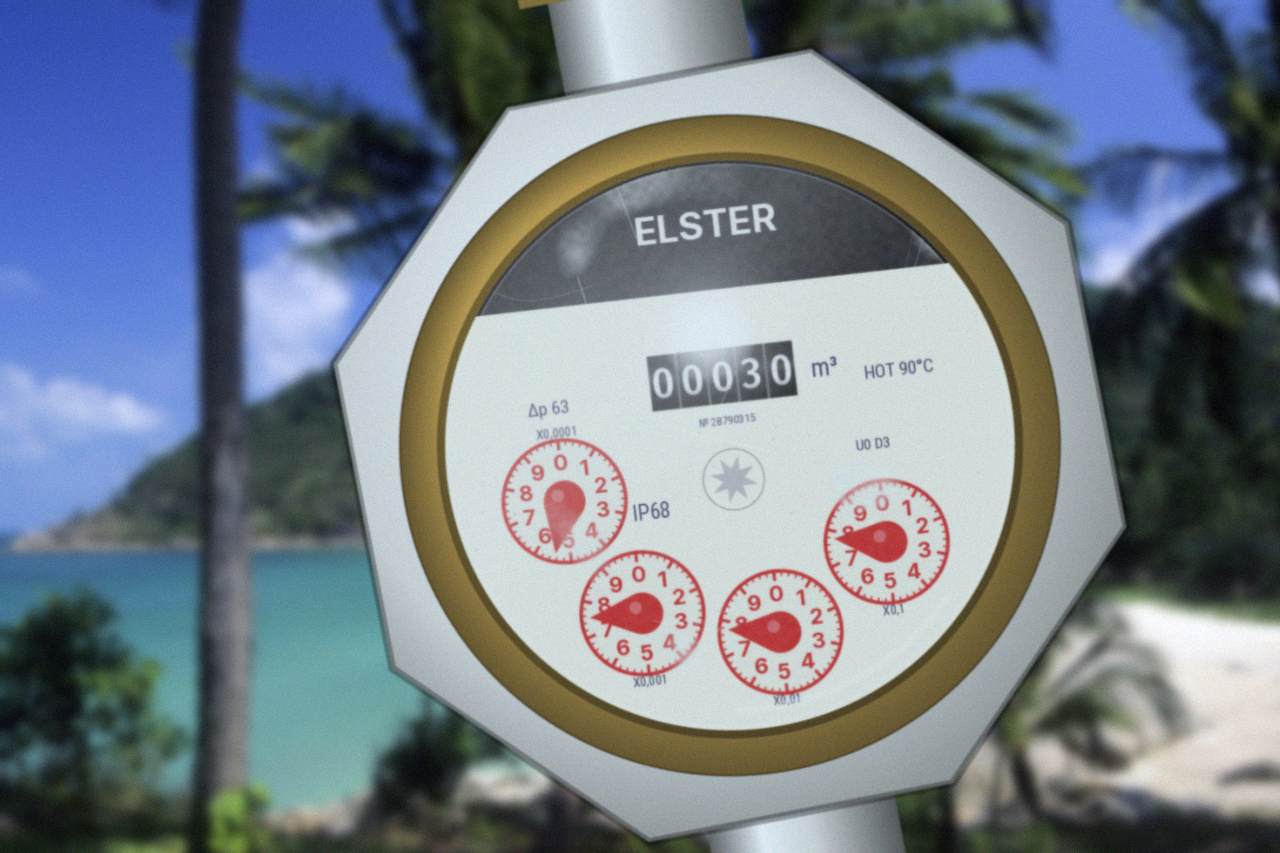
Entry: value=30.7775 unit=m³
